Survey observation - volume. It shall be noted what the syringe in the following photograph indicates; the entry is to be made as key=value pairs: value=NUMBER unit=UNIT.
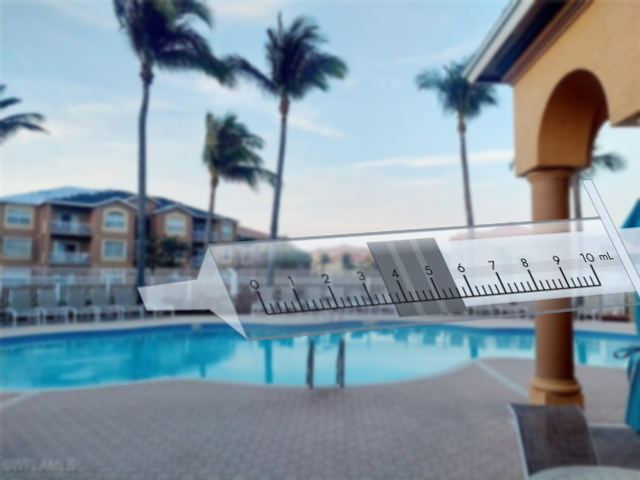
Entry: value=3.6 unit=mL
